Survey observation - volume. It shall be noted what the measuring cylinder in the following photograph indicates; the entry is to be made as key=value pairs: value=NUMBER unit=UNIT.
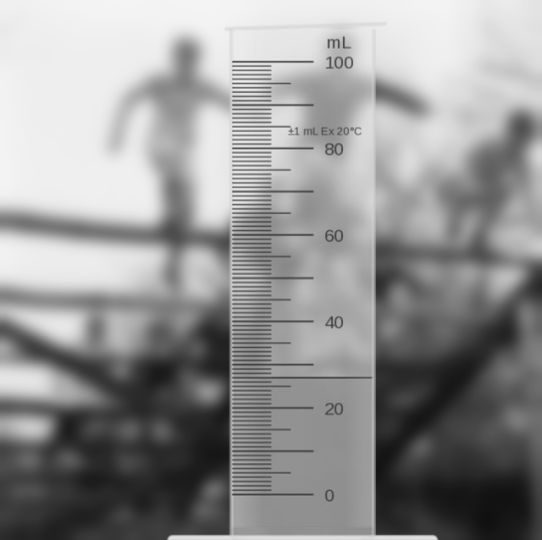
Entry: value=27 unit=mL
